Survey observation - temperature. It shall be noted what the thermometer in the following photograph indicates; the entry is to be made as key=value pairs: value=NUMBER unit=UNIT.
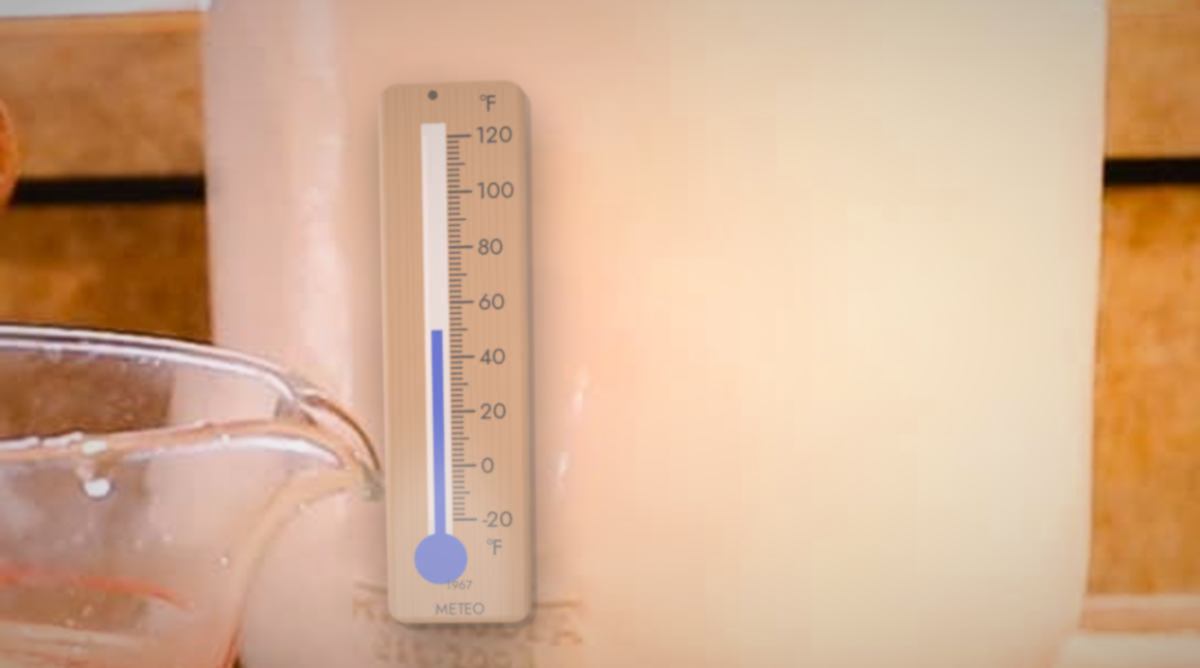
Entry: value=50 unit=°F
